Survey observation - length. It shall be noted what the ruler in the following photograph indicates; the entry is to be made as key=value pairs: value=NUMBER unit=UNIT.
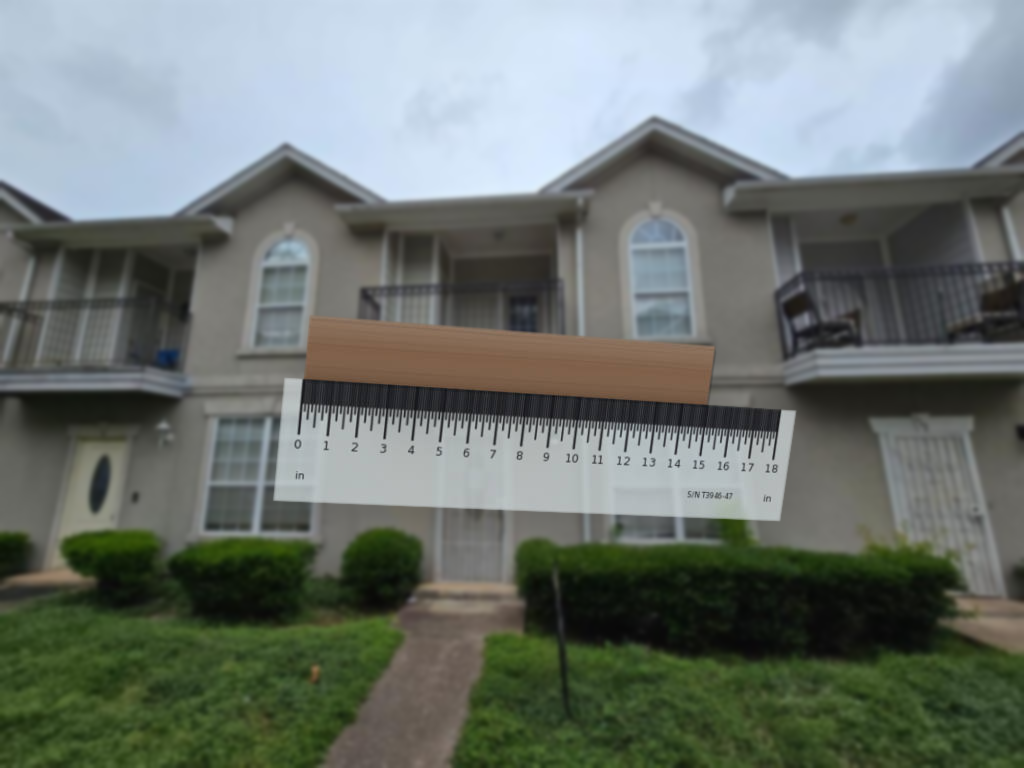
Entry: value=15 unit=in
